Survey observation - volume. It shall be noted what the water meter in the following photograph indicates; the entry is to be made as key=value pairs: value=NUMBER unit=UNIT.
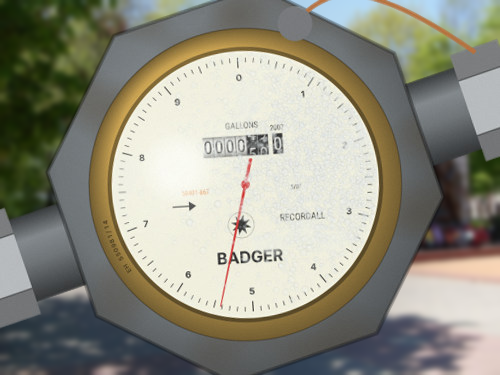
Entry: value=495.4 unit=gal
